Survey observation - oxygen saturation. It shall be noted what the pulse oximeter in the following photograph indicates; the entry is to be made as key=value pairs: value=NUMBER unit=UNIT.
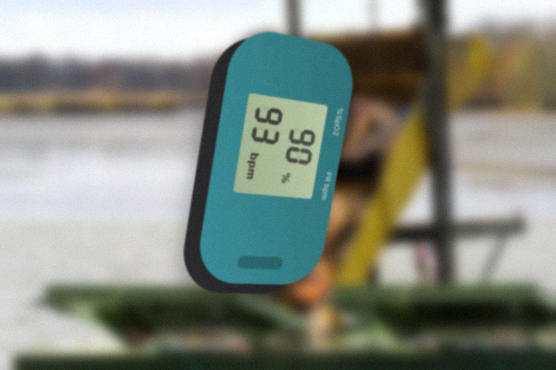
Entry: value=90 unit=%
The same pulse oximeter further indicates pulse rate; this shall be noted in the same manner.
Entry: value=93 unit=bpm
